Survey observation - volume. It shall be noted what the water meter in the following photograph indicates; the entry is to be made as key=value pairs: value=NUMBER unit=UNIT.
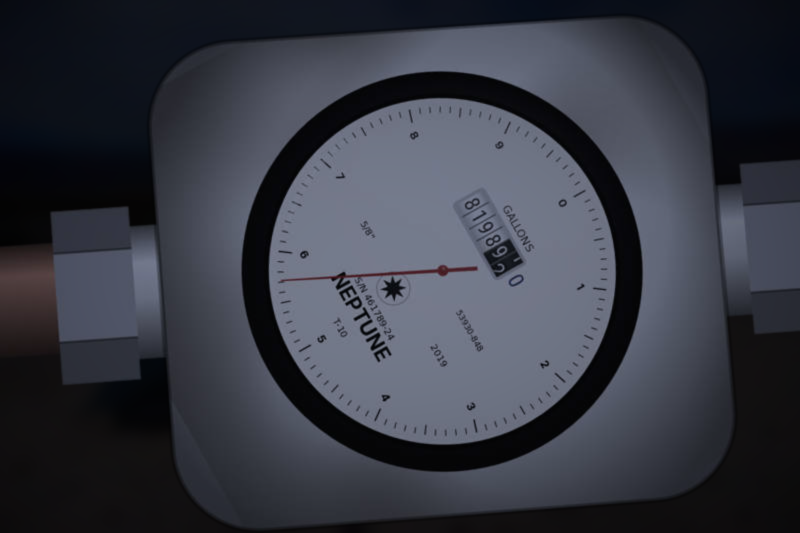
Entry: value=8198915.7 unit=gal
